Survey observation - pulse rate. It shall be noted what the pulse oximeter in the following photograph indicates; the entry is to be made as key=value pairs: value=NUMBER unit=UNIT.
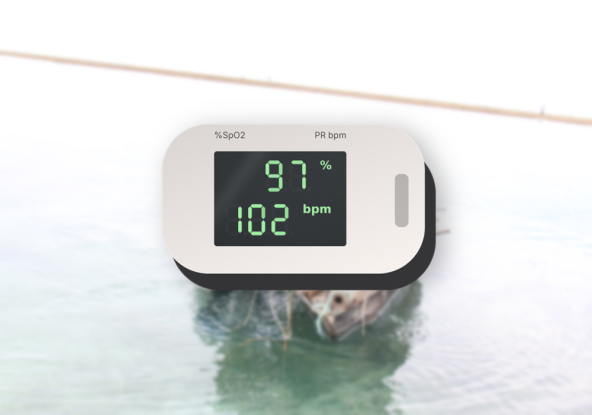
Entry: value=102 unit=bpm
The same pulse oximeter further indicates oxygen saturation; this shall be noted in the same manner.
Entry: value=97 unit=%
